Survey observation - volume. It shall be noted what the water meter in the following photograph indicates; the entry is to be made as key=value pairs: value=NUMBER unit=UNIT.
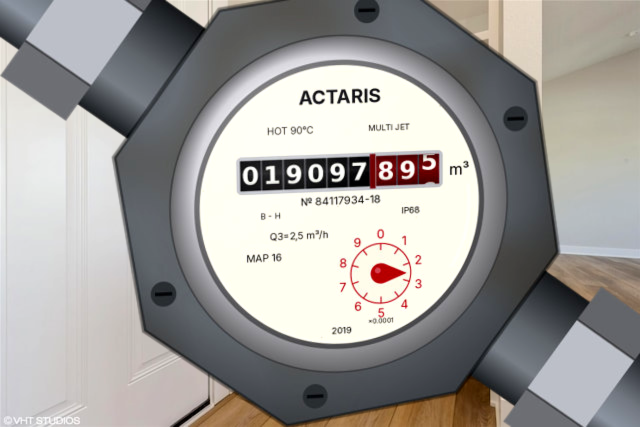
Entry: value=19097.8952 unit=m³
